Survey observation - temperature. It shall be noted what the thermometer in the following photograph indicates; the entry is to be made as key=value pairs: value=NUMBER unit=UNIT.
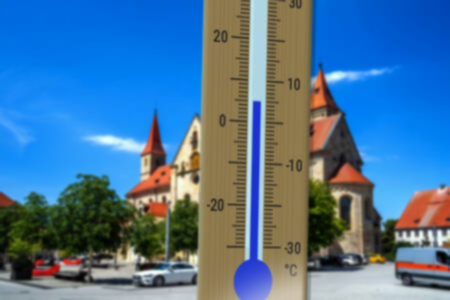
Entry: value=5 unit=°C
